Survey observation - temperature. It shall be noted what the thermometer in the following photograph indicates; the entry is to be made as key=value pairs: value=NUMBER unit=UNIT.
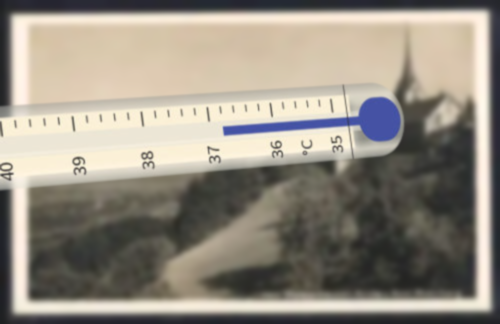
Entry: value=36.8 unit=°C
